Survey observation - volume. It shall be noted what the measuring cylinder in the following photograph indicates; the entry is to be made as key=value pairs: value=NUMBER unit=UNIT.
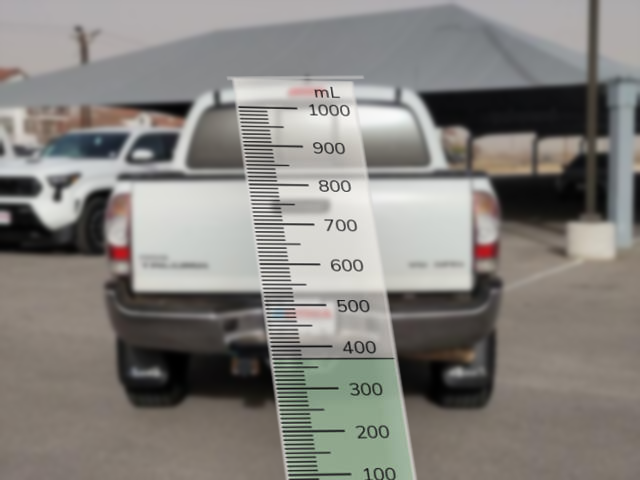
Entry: value=370 unit=mL
